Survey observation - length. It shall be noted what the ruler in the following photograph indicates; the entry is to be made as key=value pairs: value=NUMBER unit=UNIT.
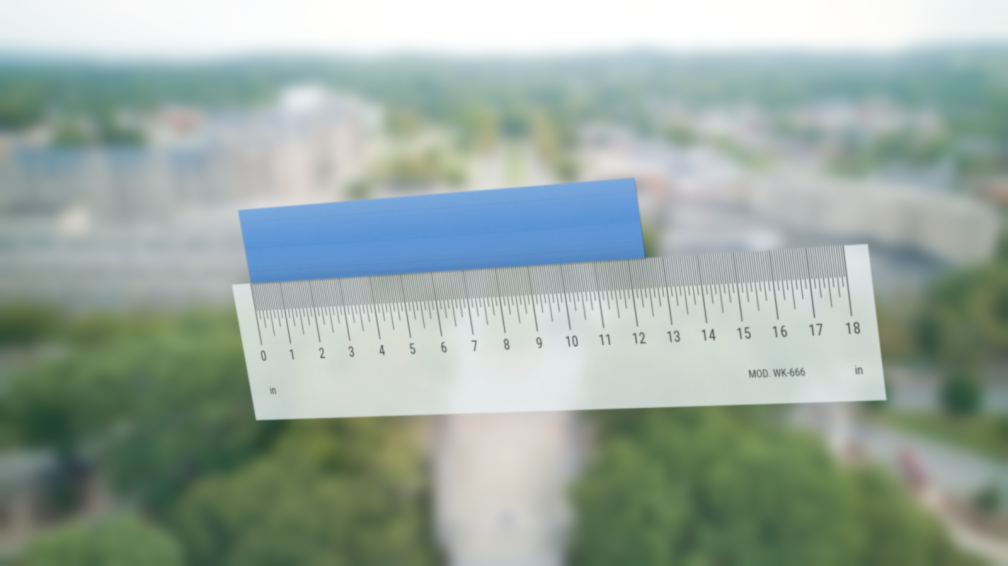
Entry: value=12.5 unit=in
